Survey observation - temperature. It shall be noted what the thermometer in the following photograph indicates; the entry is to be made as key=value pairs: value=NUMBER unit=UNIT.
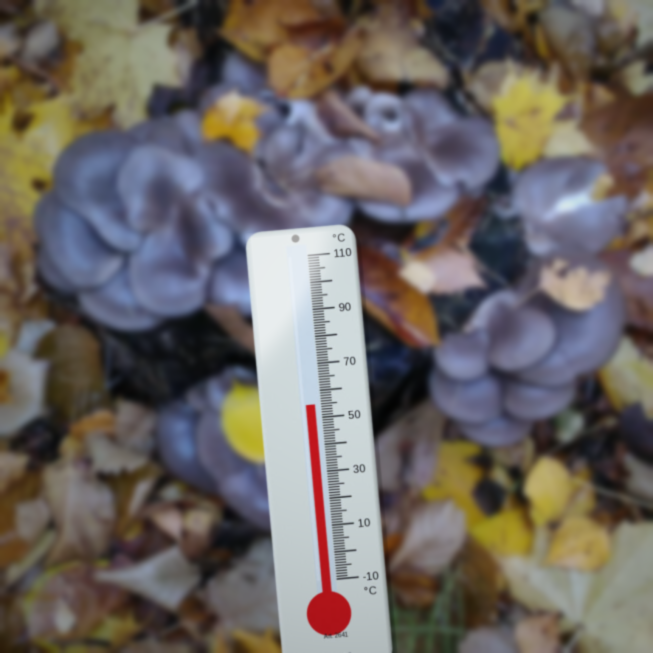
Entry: value=55 unit=°C
